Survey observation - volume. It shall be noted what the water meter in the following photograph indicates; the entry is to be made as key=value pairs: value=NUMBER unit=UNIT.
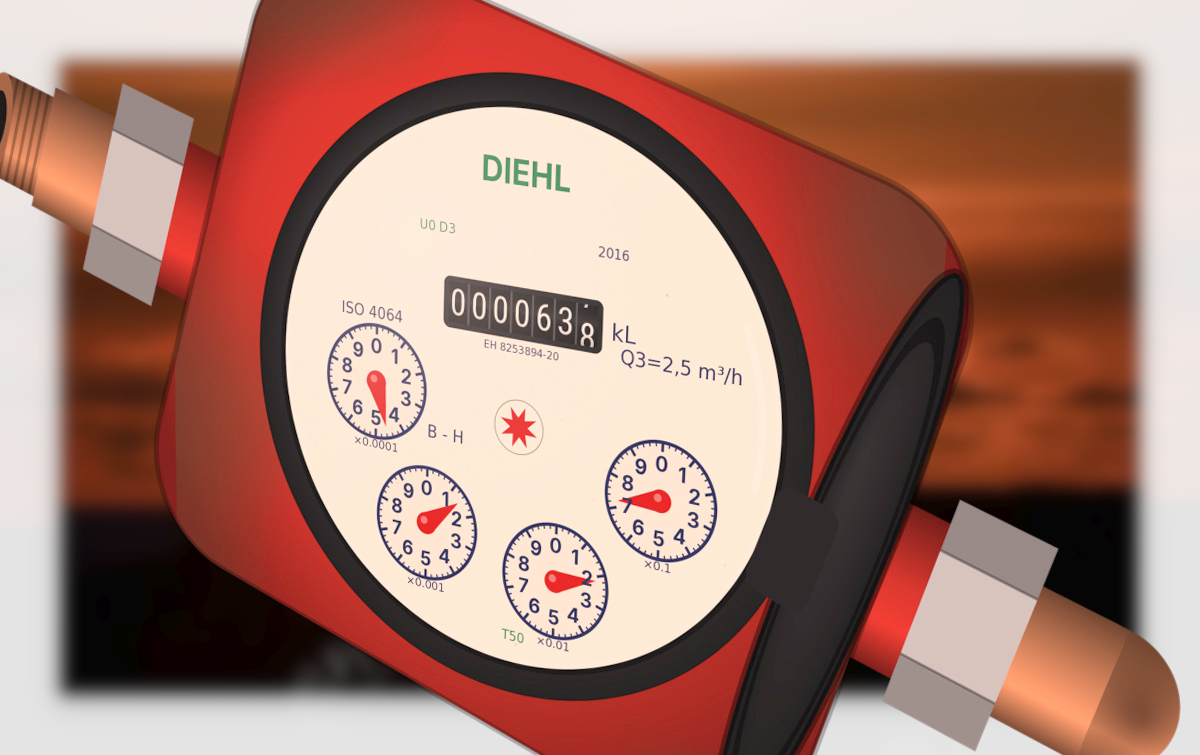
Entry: value=637.7214 unit=kL
